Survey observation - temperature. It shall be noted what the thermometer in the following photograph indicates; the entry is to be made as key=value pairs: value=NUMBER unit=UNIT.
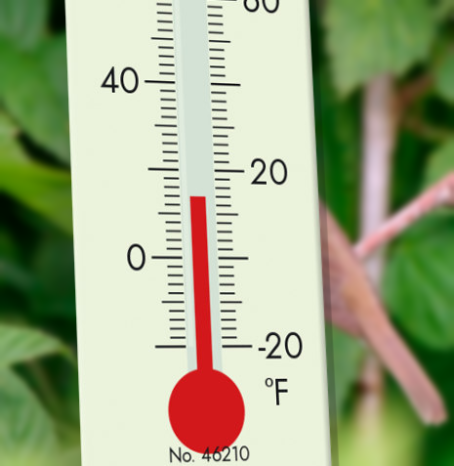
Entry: value=14 unit=°F
